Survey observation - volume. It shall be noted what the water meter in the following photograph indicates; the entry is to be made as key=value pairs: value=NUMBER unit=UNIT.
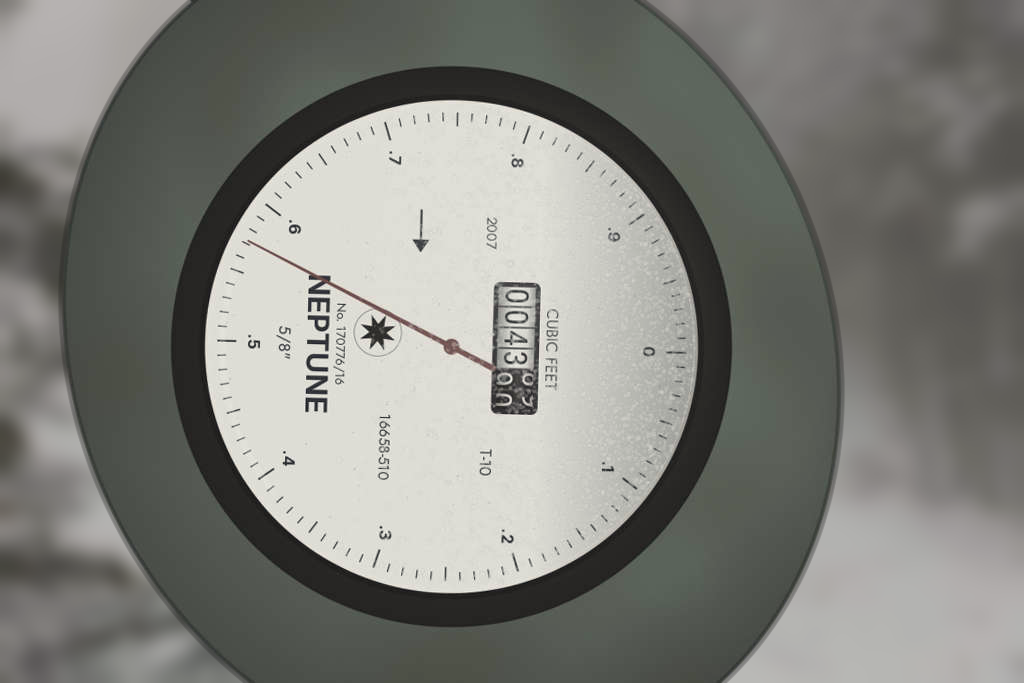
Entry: value=4389.57 unit=ft³
